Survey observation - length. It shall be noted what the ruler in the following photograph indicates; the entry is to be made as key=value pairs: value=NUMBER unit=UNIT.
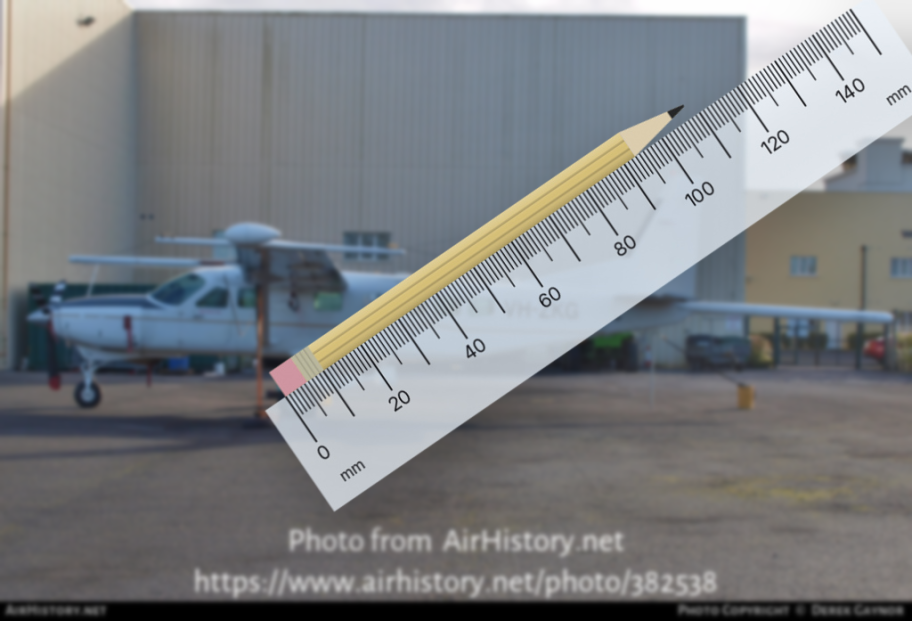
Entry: value=108 unit=mm
